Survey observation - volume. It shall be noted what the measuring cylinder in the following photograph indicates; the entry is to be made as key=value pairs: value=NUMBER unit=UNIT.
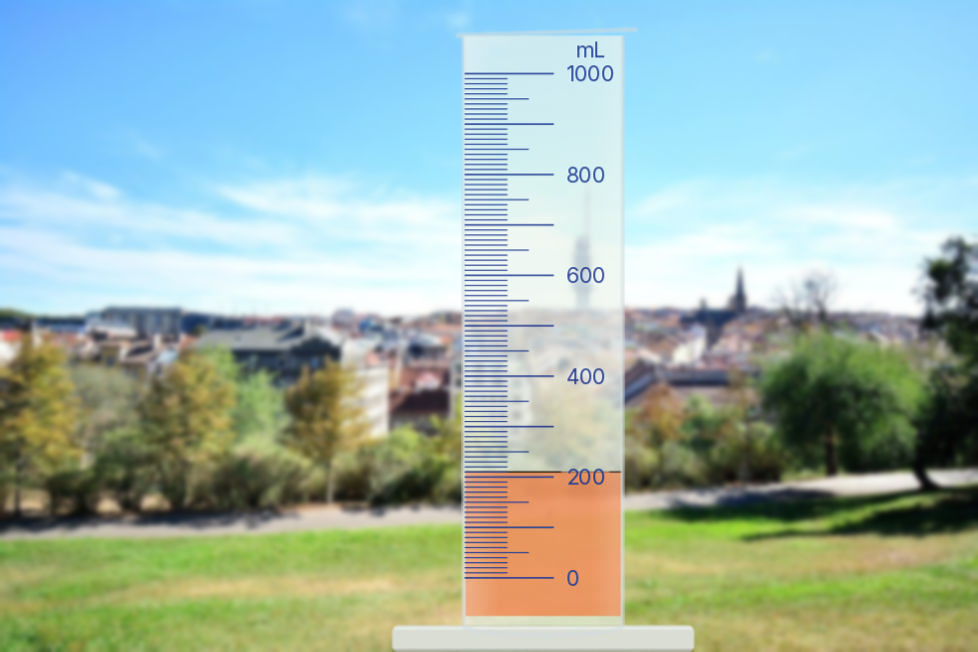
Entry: value=210 unit=mL
